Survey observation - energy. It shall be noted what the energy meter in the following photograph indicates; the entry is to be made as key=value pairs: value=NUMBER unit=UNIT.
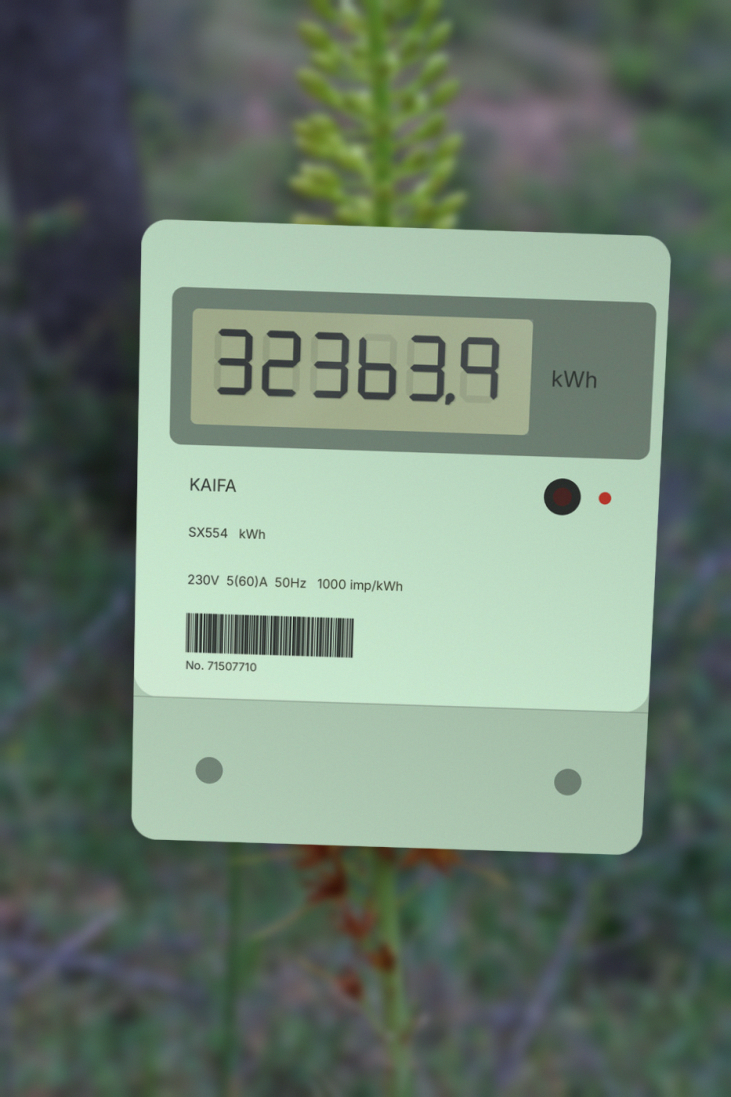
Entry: value=32363.9 unit=kWh
